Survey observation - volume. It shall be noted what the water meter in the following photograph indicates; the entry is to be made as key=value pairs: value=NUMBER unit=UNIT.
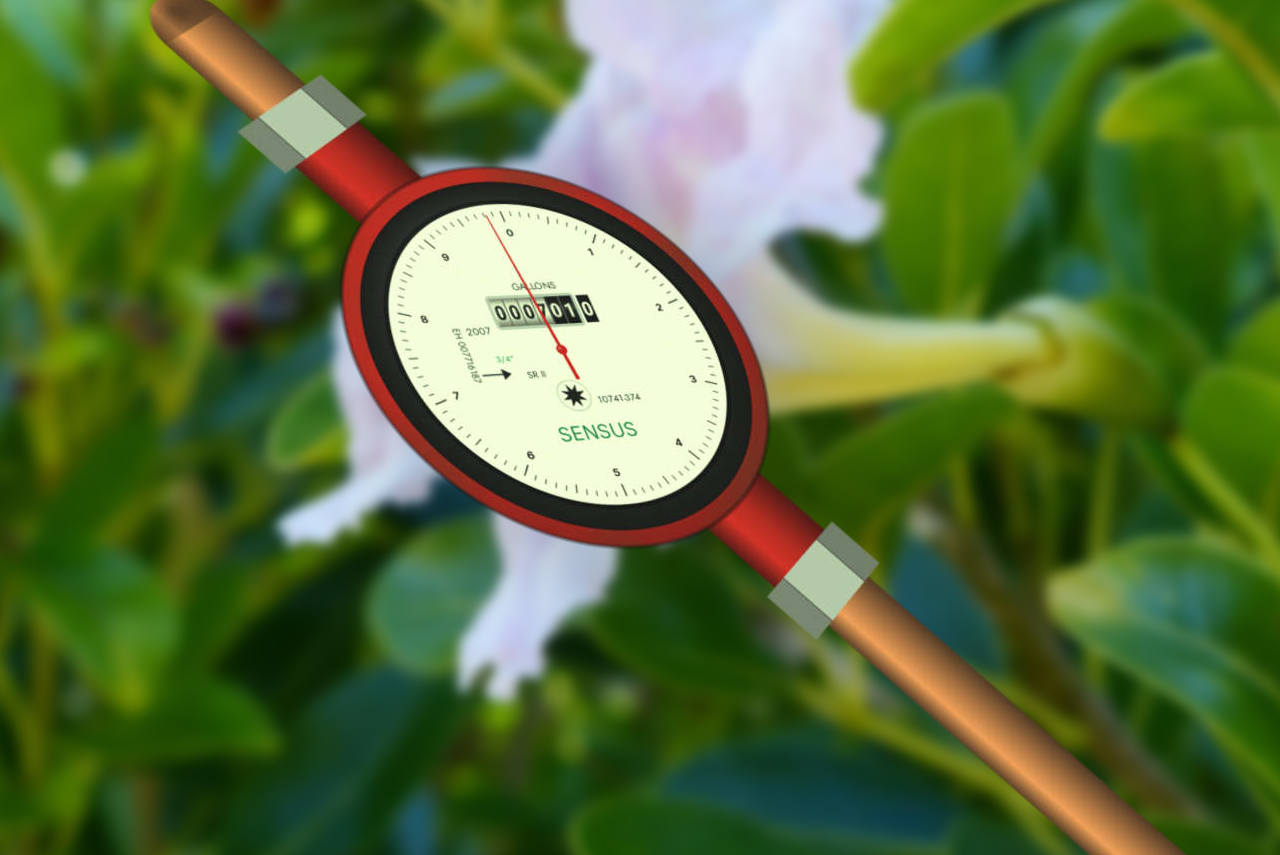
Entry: value=7009.8 unit=gal
